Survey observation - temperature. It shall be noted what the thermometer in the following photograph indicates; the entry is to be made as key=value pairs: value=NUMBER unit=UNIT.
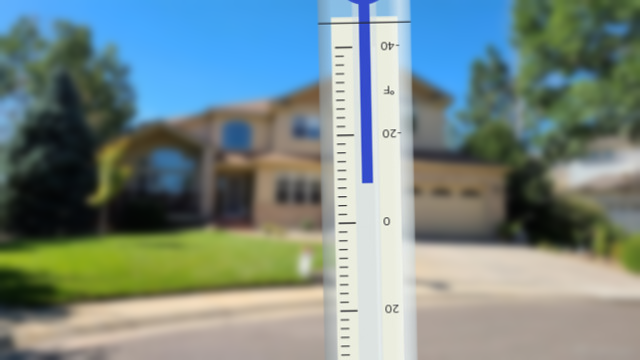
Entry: value=-9 unit=°F
